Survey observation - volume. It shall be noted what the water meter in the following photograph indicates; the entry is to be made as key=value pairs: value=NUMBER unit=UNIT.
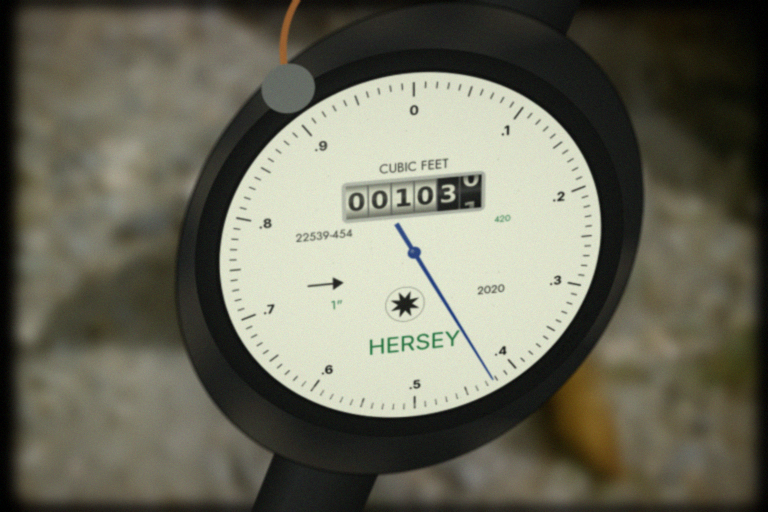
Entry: value=1030.42 unit=ft³
